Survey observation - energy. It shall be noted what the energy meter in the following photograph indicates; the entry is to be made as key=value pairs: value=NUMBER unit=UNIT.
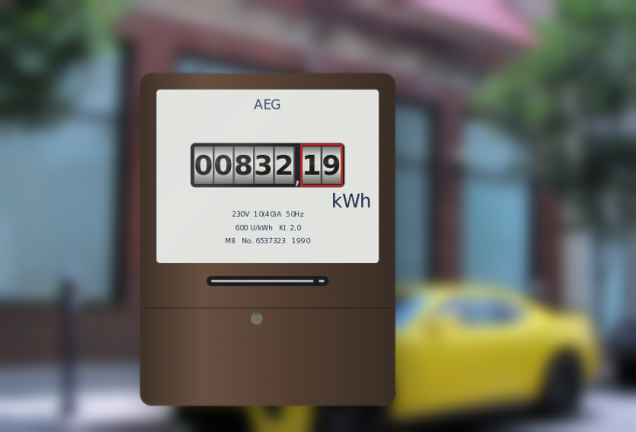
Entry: value=832.19 unit=kWh
